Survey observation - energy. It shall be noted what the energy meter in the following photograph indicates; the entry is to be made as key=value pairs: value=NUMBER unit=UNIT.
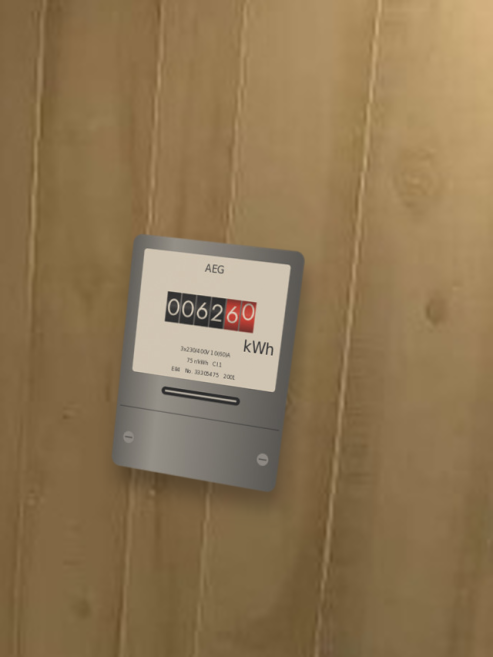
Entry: value=62.60 unit=kWh
